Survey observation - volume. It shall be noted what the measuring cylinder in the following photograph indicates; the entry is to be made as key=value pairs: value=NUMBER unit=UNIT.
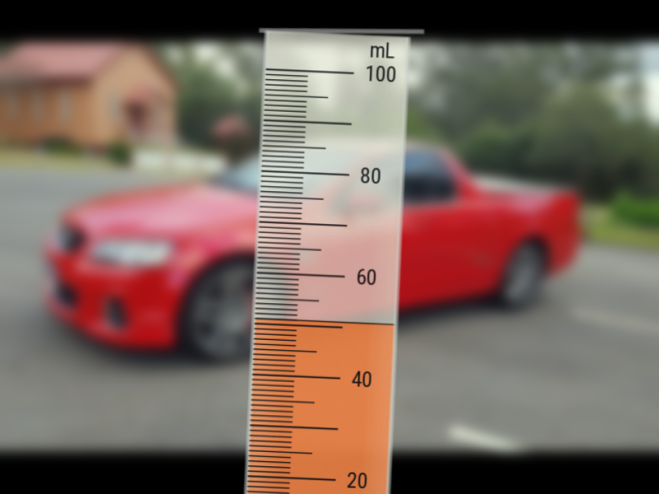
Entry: value=51 unit=mL
